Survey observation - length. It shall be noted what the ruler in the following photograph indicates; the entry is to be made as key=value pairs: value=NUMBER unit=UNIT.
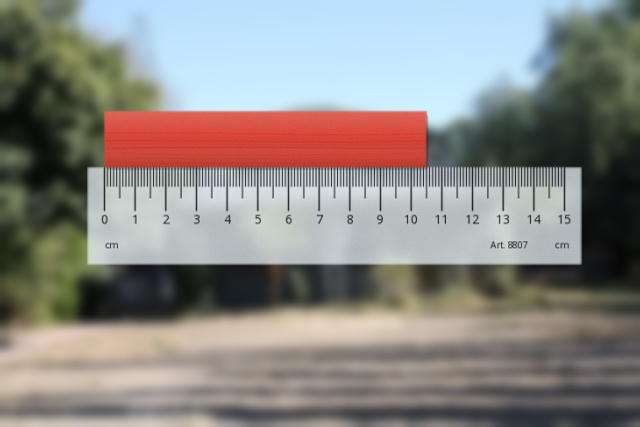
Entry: value=10.5 unit=cm
